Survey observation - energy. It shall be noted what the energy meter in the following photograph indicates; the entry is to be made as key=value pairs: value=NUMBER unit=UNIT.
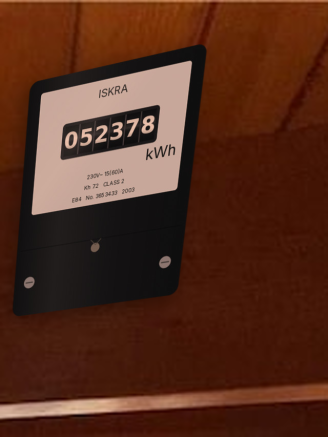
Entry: value=52378 unit=kWh
